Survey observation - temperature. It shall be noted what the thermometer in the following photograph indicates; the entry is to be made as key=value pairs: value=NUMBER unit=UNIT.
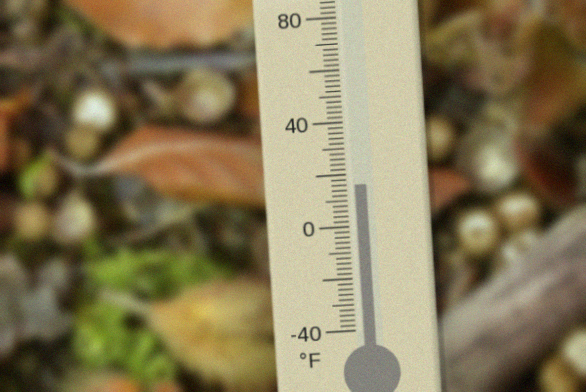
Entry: value=16 unit=°F
